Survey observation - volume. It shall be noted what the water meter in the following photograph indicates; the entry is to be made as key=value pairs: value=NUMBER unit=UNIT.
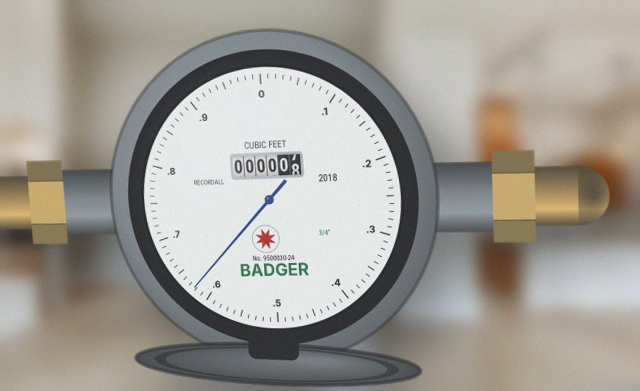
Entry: value=7.62 unit=ft³
